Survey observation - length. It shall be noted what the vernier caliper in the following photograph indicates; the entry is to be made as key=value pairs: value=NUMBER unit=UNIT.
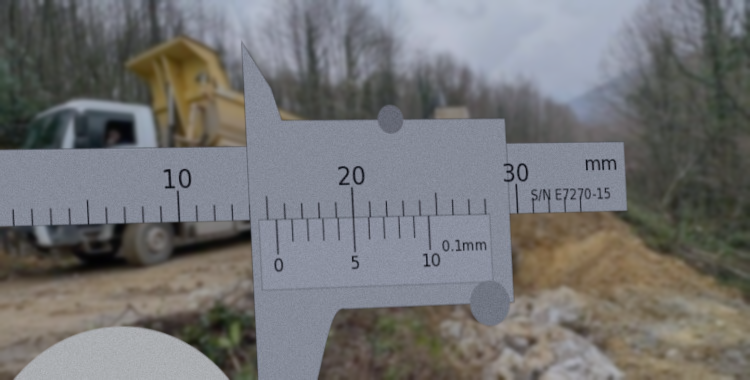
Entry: value=15.5 unit=mm
